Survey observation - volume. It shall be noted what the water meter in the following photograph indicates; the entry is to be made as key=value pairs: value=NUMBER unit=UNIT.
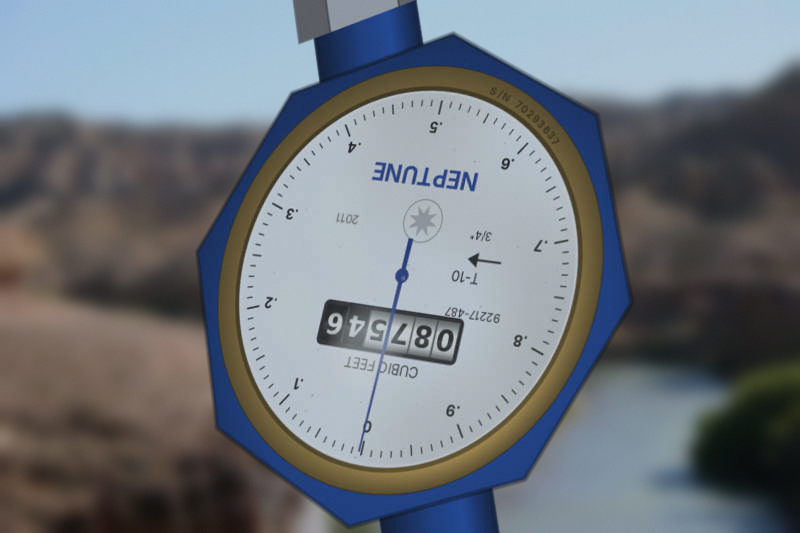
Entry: value=87546.00 unit=ft³
